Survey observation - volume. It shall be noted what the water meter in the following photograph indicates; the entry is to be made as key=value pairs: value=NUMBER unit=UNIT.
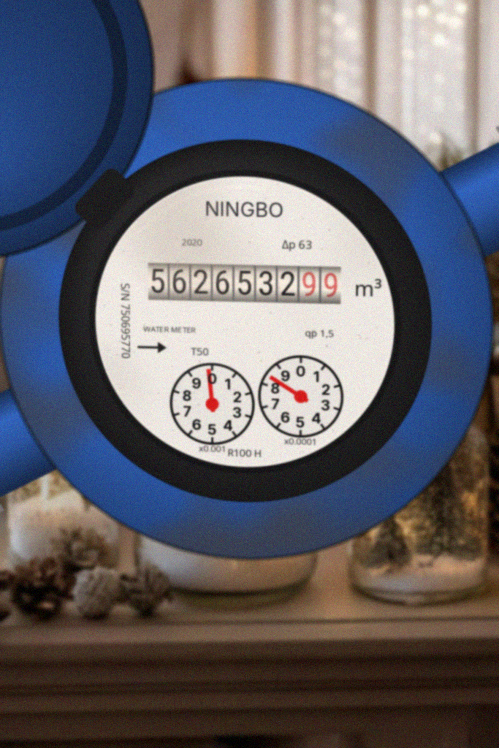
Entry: value=5626532.9898 unit=m³
